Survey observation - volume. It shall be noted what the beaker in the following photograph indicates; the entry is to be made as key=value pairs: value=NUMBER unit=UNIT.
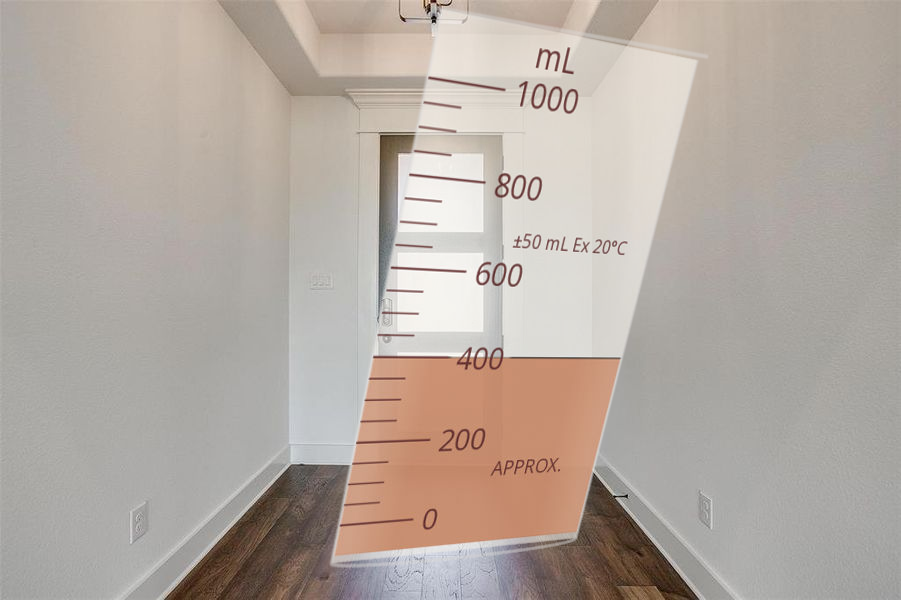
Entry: value=400 unit=mL
